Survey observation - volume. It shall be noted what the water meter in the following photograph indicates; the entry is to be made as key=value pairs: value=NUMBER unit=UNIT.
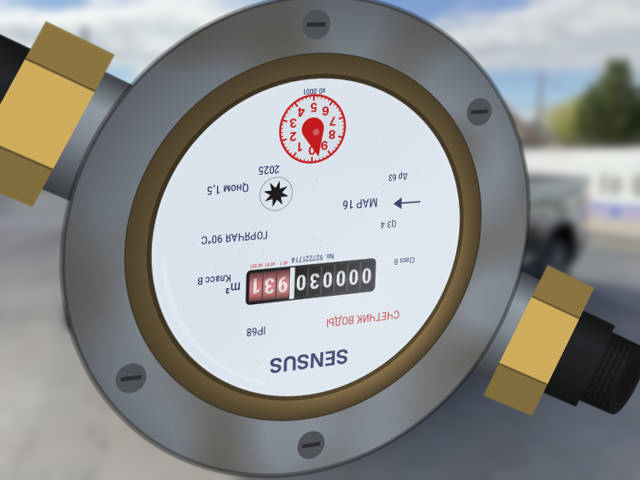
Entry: value=30.9309 unit=m³
